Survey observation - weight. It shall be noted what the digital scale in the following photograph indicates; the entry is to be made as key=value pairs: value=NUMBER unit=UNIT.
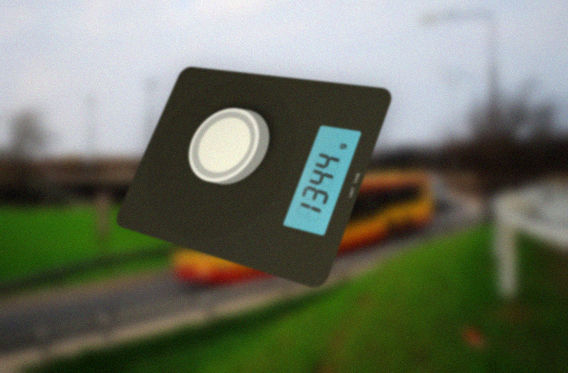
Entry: value=1344 unit=g
